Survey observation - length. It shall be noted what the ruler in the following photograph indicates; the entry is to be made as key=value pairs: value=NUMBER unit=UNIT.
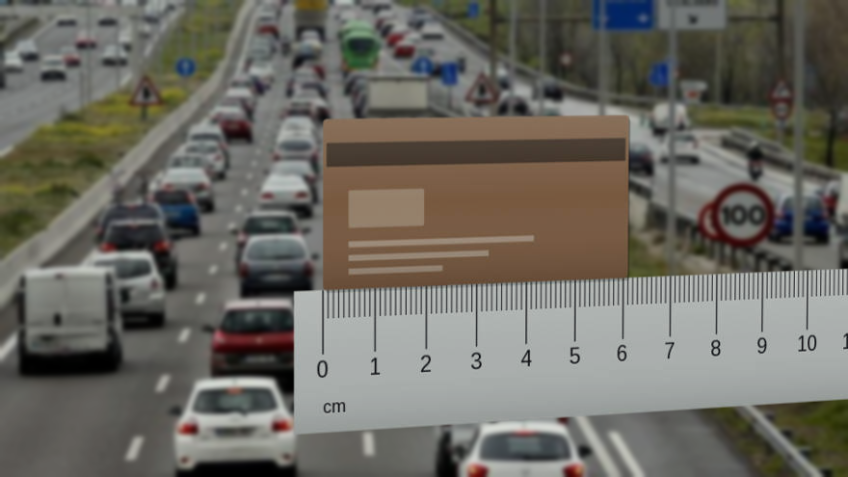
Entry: value=6.1 unit=cm
